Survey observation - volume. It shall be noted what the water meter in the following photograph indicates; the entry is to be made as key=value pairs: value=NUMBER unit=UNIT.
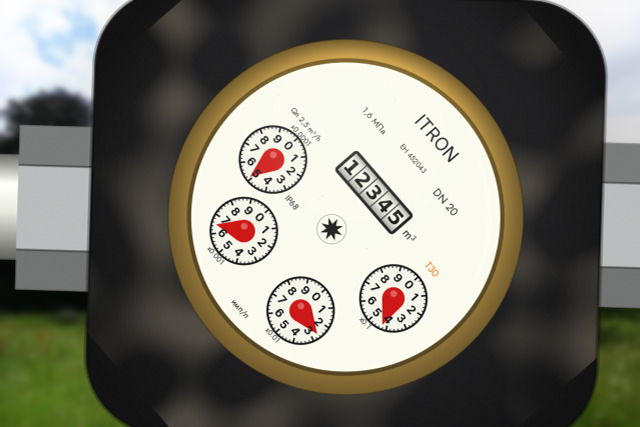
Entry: value=12345.4265 unit=m³
